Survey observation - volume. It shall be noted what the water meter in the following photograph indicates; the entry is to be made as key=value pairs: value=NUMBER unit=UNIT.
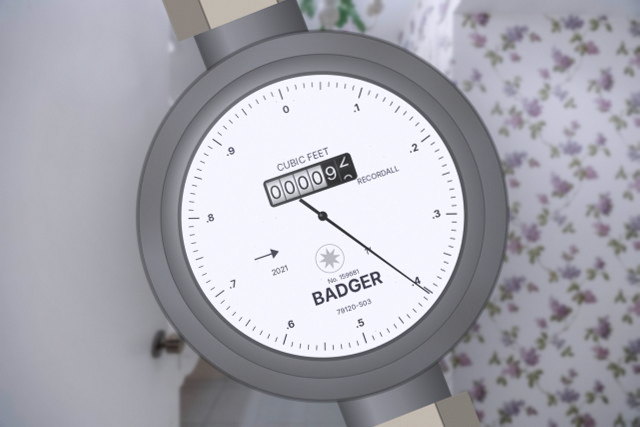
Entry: value=92.40 unit=ft³
